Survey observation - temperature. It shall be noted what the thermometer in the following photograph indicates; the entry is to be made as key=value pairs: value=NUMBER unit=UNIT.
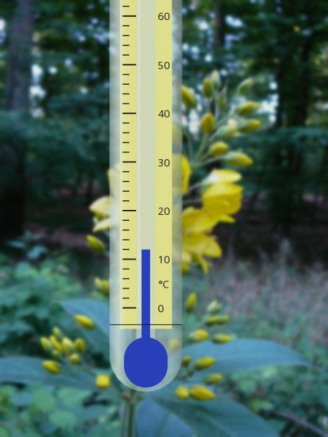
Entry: value=12 unit=°C
